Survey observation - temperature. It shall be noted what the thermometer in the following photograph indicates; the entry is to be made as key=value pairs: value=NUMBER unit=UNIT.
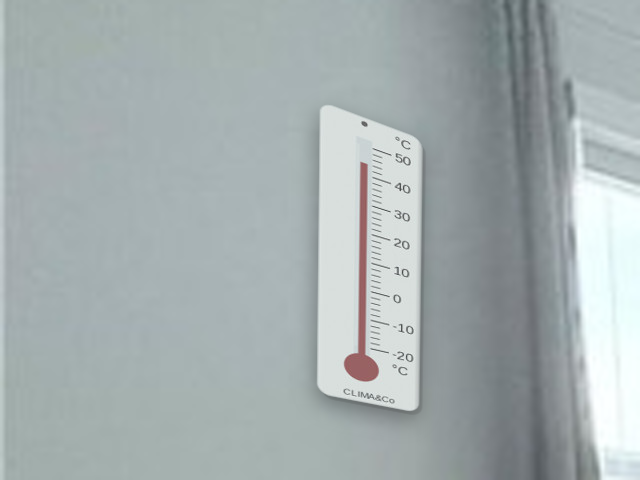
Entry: value=44 unit=°C
